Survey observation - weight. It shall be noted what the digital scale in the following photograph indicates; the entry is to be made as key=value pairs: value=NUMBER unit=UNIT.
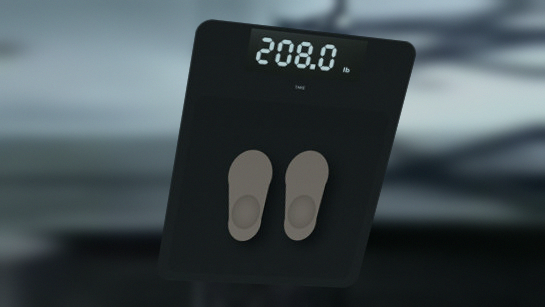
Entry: value=208.0 unit=lb
